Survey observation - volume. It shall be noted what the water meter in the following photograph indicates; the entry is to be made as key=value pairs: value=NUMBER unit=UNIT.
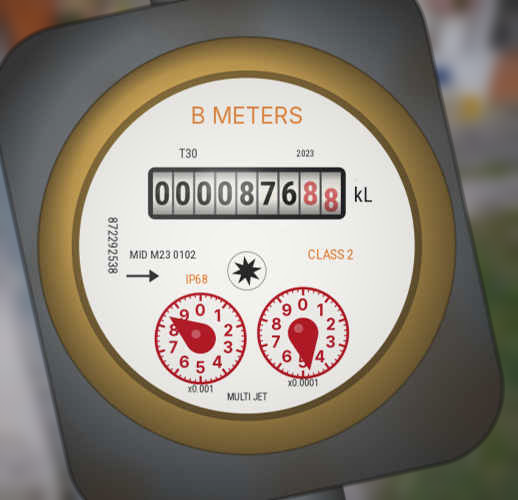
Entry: value=876.8784 unit=kL
